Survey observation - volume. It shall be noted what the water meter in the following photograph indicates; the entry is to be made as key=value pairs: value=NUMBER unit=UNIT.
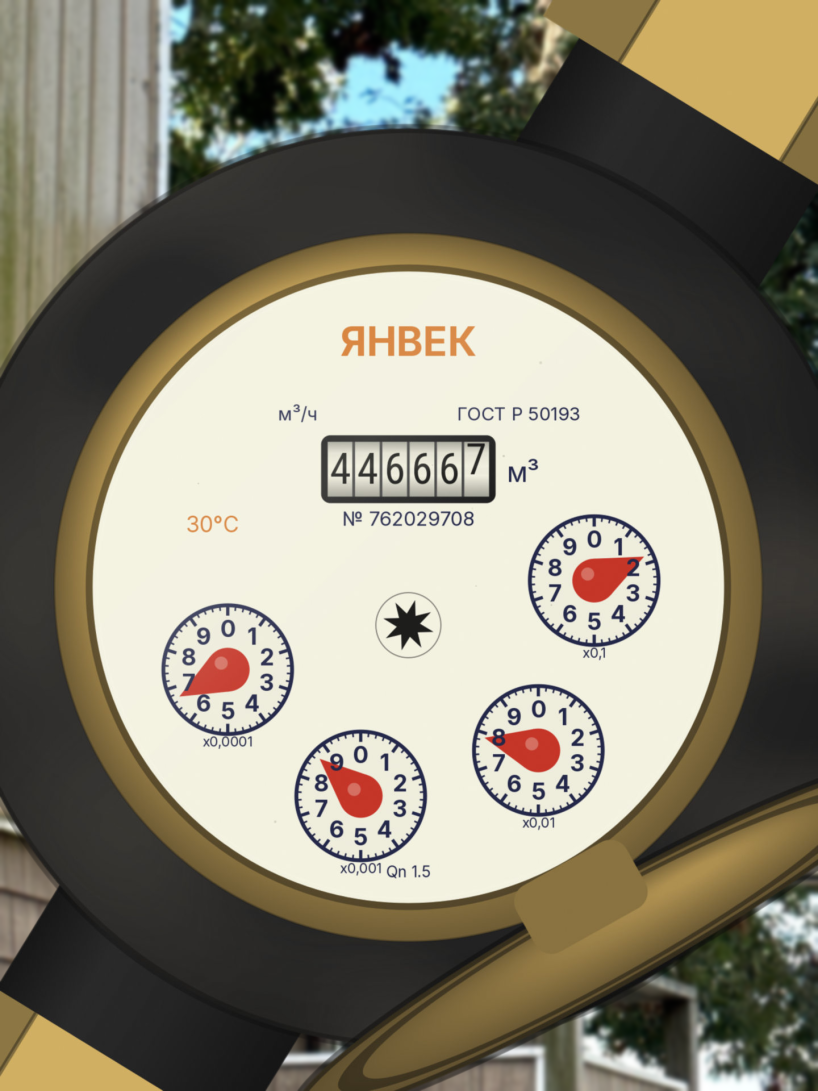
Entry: value=446667.1786 unit=m³
